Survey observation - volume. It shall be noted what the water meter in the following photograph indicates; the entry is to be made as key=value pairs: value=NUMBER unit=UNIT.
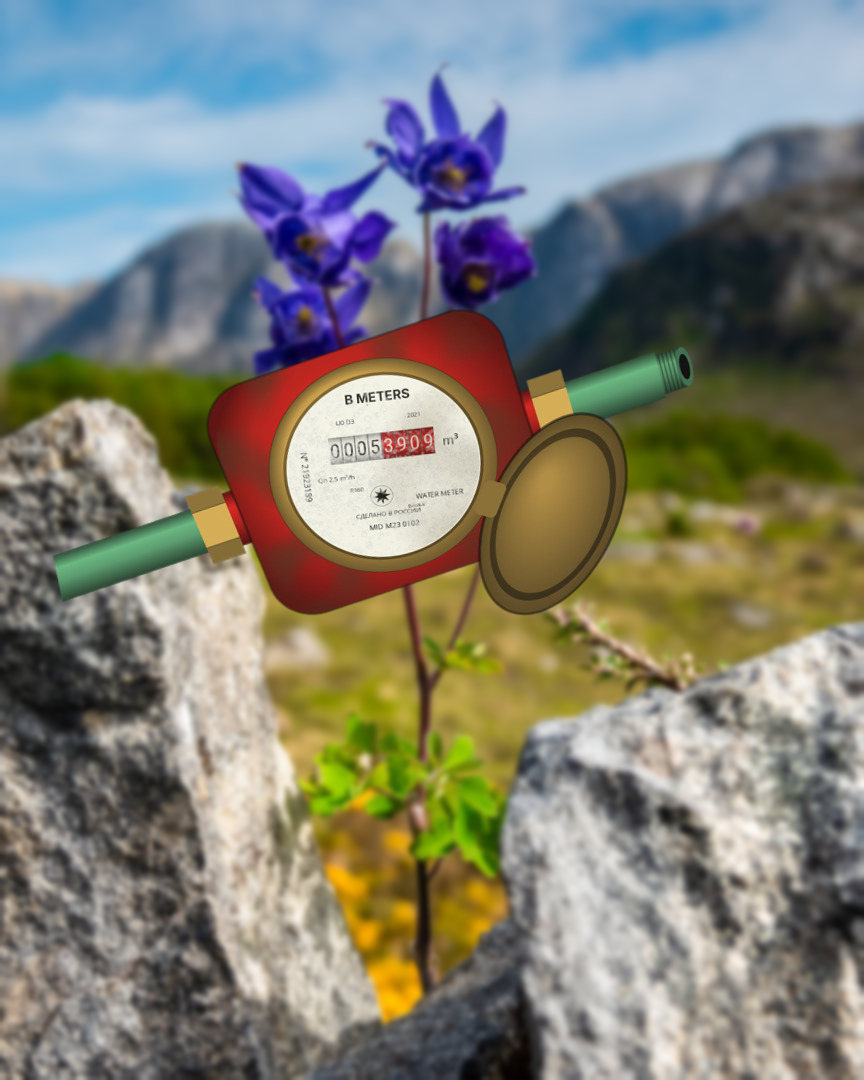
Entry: value=5.3909 unit=m³
